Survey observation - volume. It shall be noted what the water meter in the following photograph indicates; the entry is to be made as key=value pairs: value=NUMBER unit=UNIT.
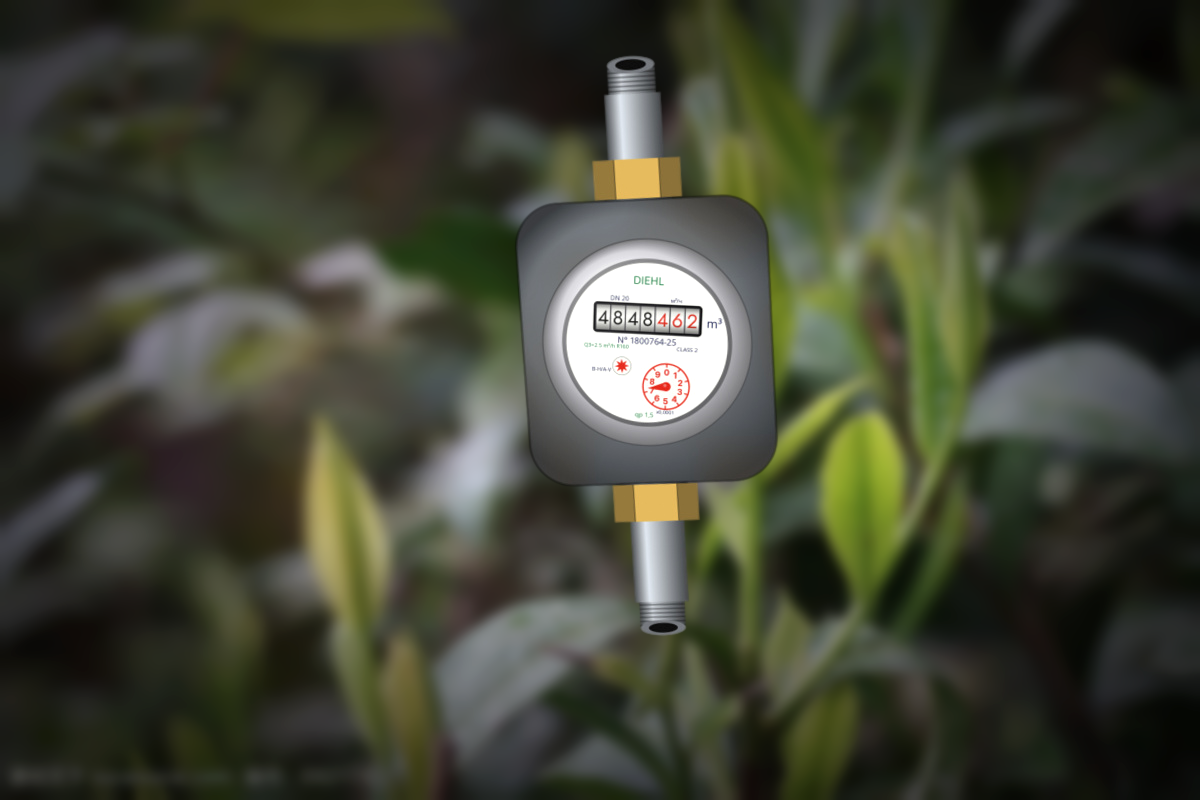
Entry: value=4848.4627 unit=m³
